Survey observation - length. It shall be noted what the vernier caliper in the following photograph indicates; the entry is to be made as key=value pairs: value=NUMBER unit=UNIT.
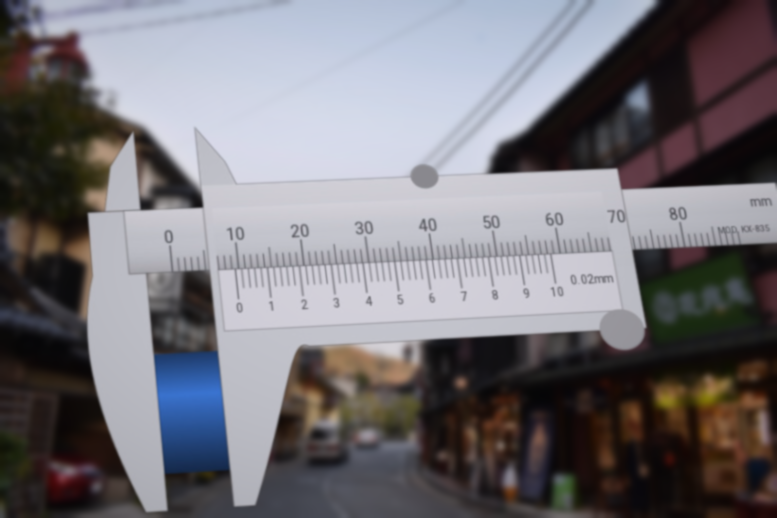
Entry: value=9.5 unit=mm
